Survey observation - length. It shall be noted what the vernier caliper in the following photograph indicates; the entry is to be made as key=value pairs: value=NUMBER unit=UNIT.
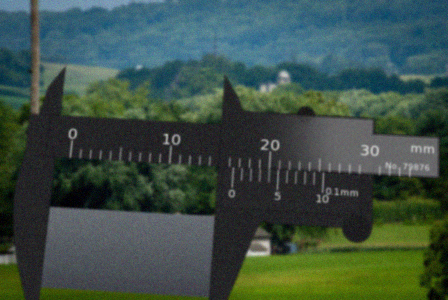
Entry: value=16.4 unit=mm
